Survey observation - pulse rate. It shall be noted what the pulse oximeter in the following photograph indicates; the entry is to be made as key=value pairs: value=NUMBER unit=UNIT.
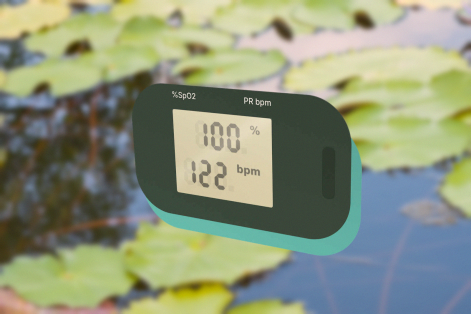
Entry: value=122 unit=bpm
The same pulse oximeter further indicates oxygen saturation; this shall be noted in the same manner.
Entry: value=100 unit=%
